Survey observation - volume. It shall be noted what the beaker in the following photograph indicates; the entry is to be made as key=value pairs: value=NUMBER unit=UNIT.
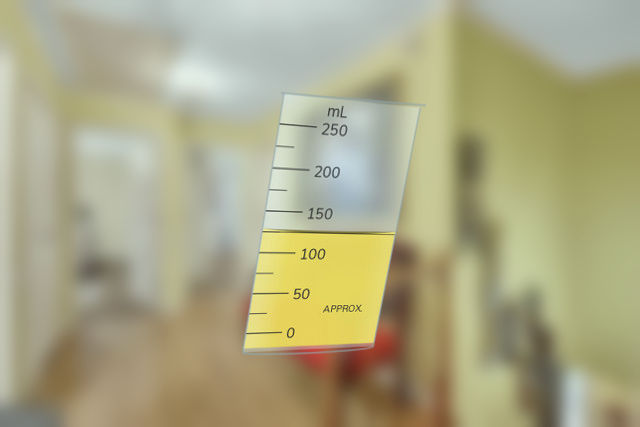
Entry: value=125 unit=mL
